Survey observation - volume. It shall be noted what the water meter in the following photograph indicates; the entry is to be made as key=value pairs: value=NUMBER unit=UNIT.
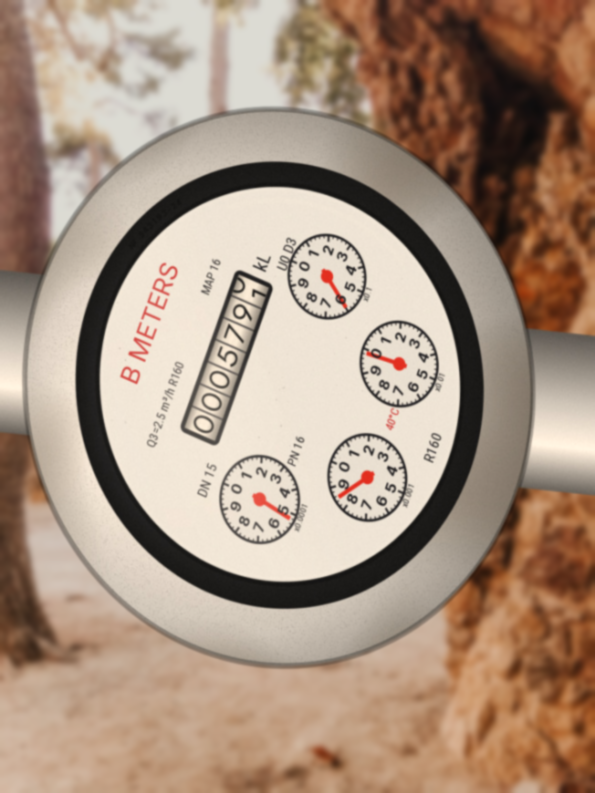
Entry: value=5790.5985 unit=kL
